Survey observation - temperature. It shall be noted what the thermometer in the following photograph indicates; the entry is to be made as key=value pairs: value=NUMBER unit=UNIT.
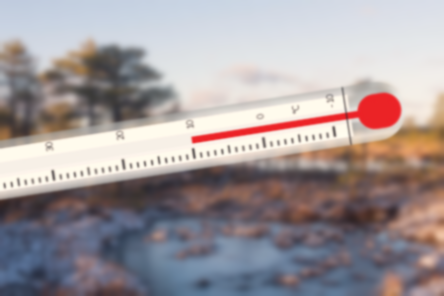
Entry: value=10 unit=°C
